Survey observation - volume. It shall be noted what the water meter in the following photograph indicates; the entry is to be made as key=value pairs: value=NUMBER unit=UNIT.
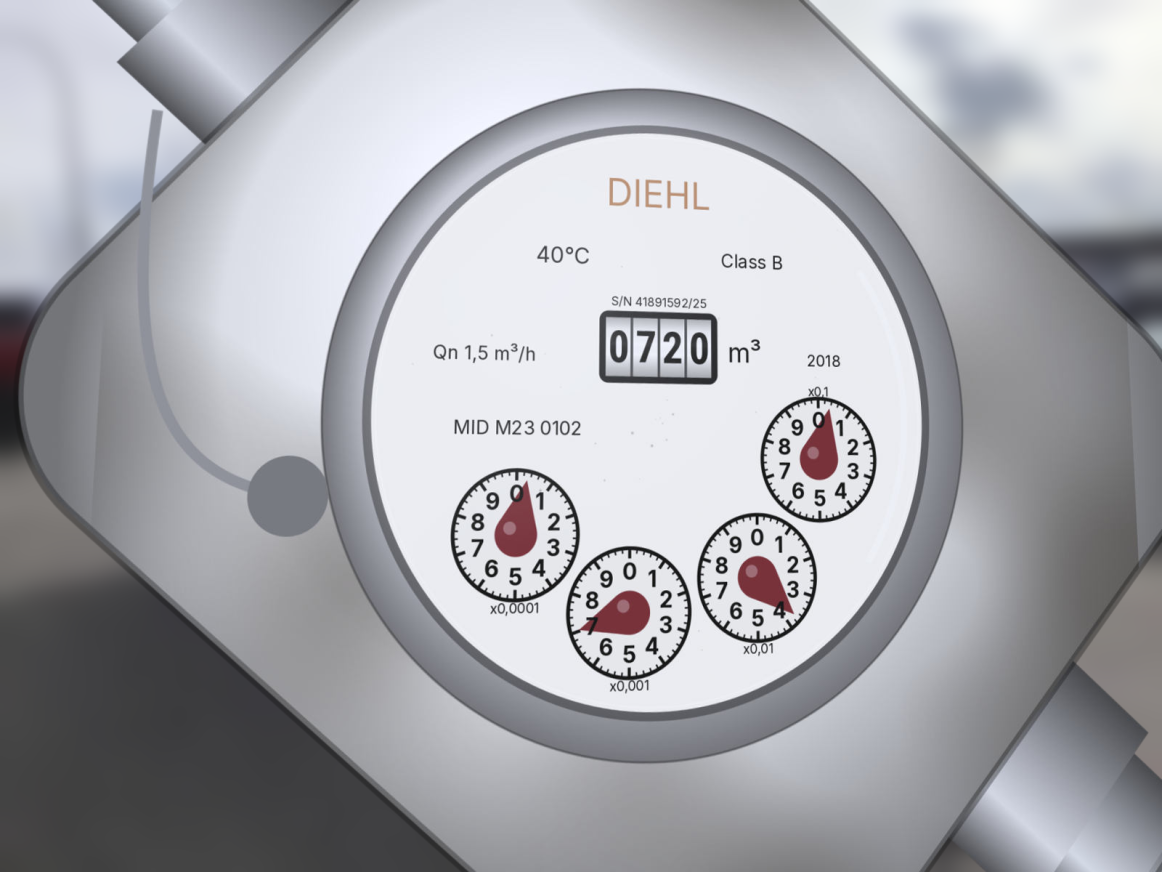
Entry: value=720.0370 unit=m³
